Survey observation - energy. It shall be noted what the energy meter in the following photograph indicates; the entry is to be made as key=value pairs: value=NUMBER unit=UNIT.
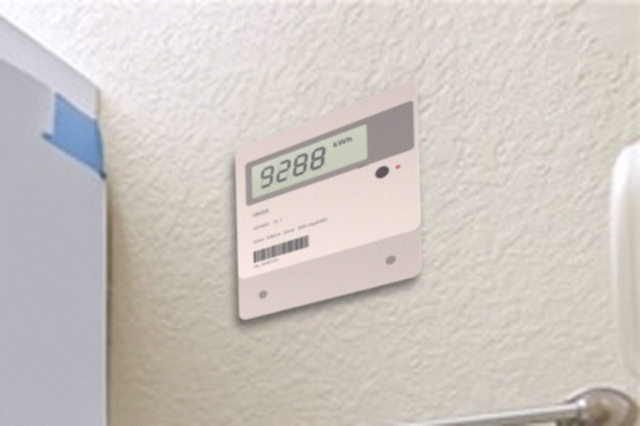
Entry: value=9288 unit=kWh
